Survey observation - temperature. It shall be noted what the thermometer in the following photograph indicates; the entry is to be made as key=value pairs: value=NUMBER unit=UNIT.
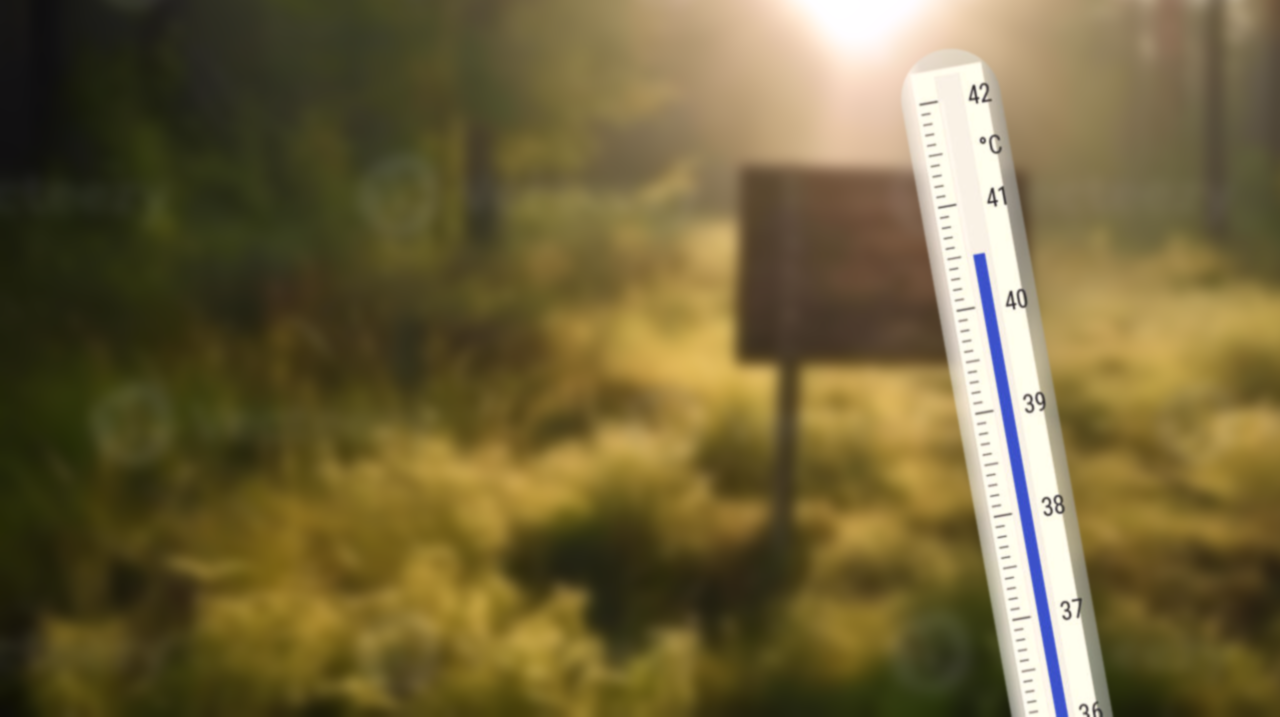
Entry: value=40.5 unit=°C
